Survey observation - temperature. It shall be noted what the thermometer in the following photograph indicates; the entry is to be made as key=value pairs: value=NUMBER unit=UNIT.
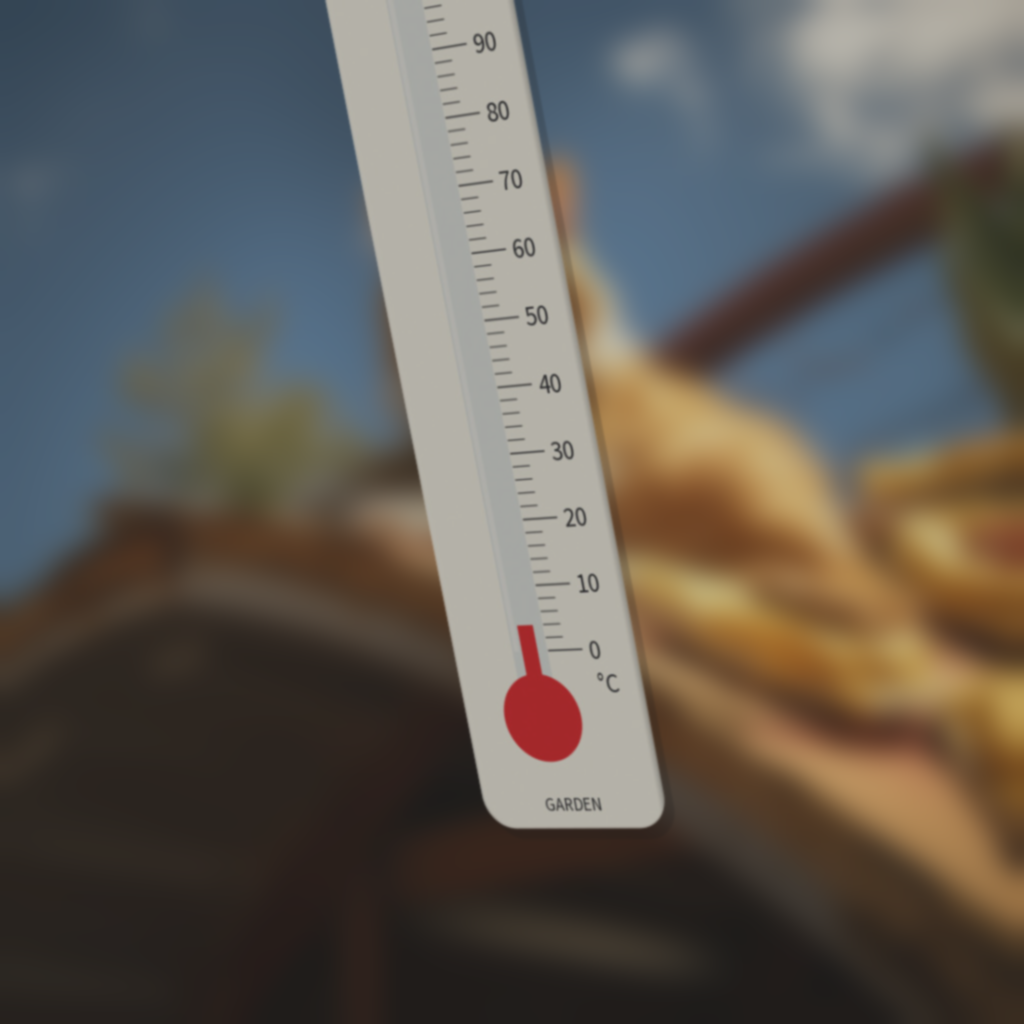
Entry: value=4 unit=°C
